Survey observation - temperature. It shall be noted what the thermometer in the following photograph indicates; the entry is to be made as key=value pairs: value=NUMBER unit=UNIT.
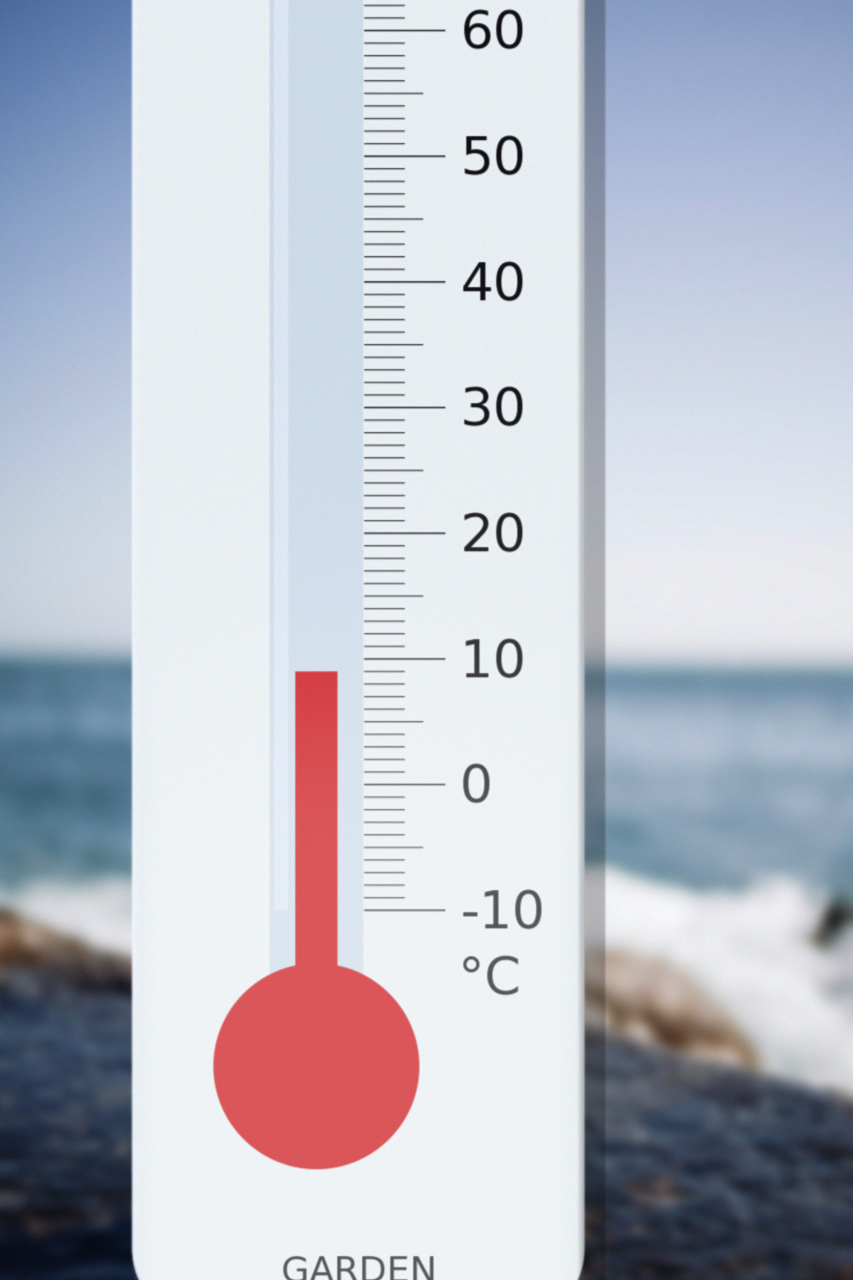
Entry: value=9 unit=°C
